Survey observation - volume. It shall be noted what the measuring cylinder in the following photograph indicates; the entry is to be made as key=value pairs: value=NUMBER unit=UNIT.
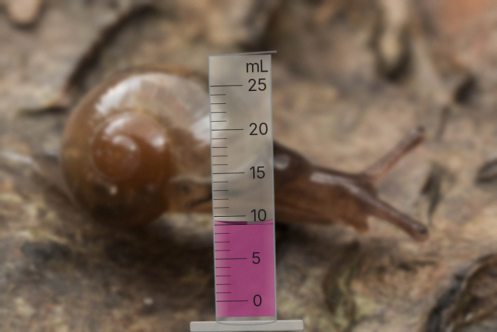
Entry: value=9 unit=mL
